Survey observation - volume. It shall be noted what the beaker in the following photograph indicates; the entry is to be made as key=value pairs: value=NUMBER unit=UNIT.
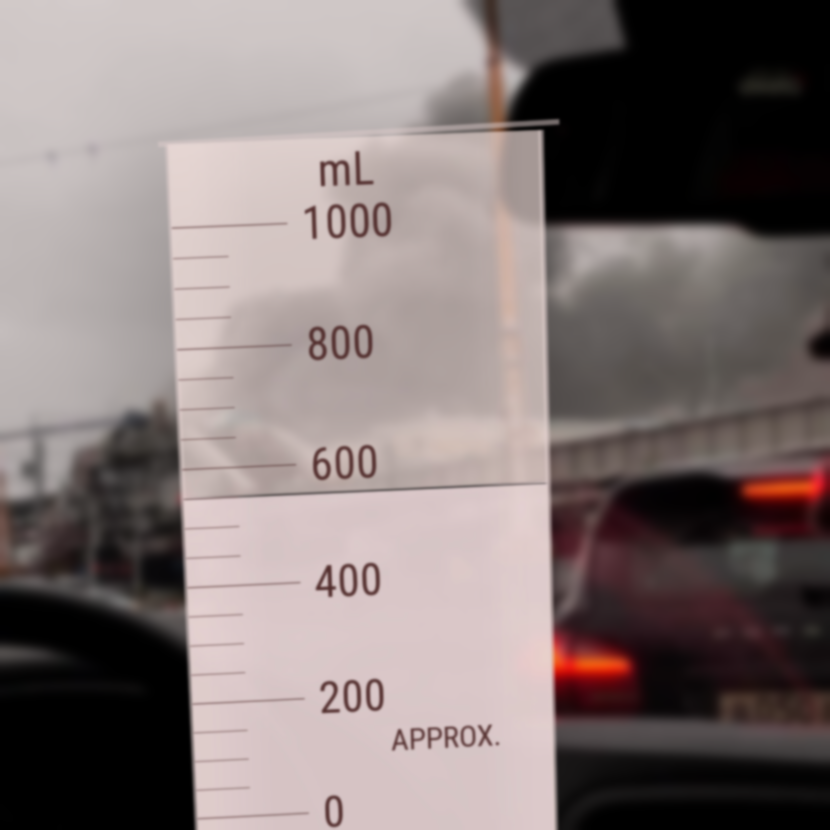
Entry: value=550 unit=mL
